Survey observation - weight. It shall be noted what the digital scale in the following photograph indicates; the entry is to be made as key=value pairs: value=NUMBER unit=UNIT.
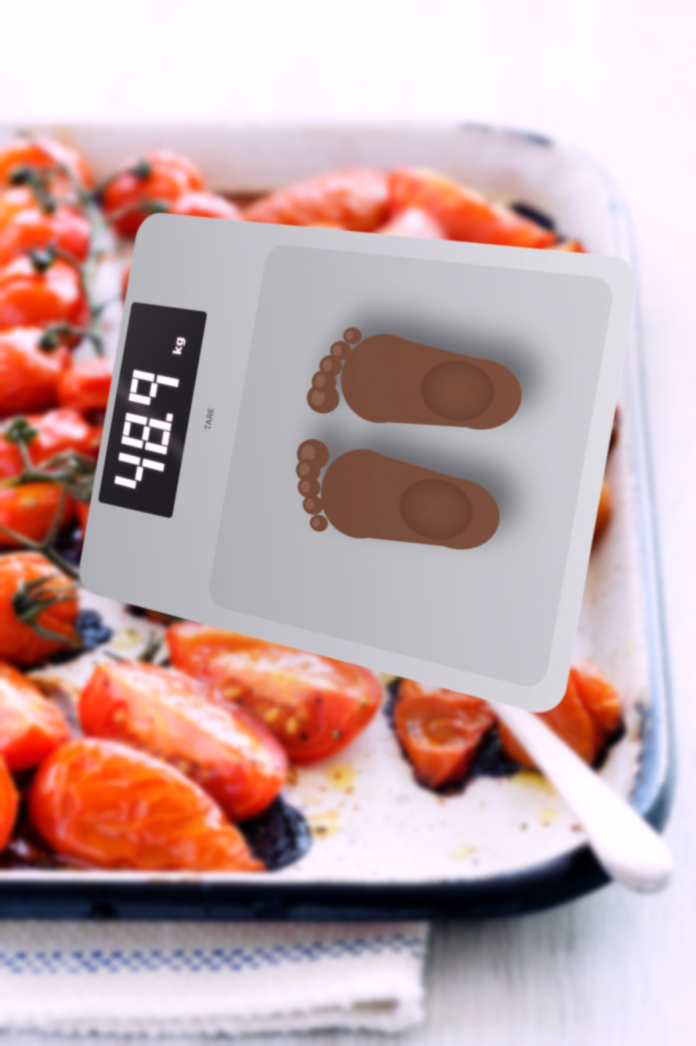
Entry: value=48.9 unit=kg
